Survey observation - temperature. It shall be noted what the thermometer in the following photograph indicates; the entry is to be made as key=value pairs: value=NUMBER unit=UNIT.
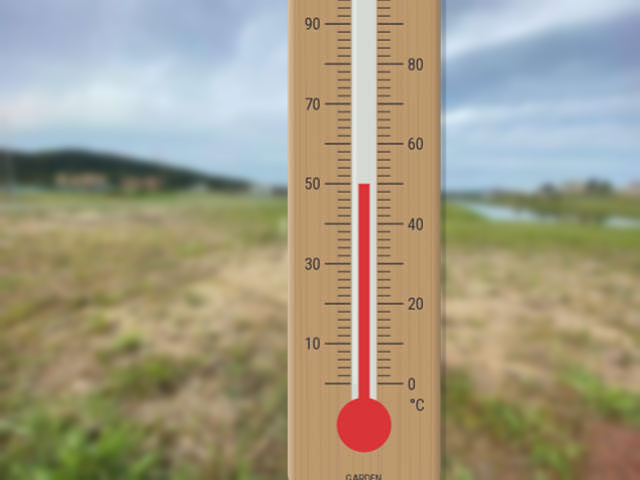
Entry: value=50 unit=°C
